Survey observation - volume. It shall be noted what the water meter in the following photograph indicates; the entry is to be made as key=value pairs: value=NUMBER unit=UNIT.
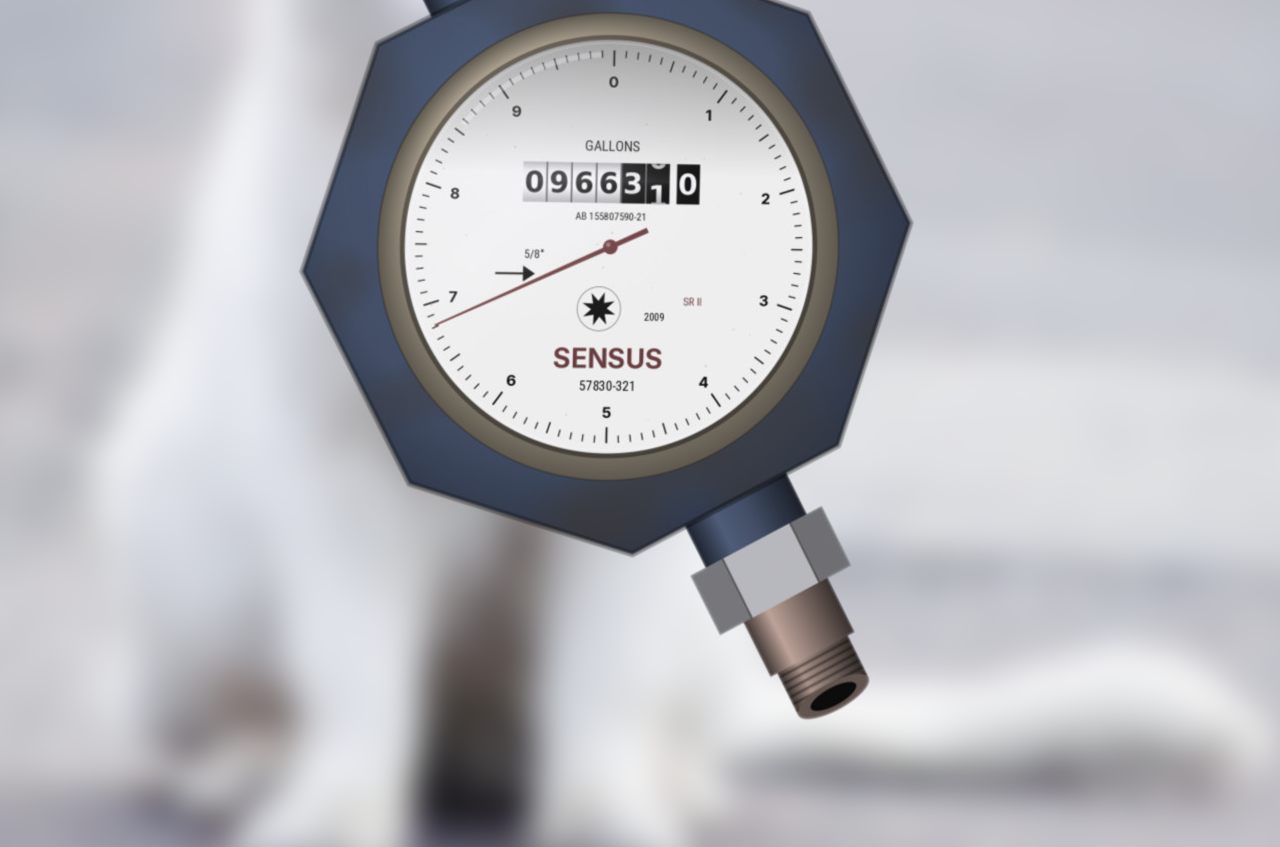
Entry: value=966306.8 unit=gal
